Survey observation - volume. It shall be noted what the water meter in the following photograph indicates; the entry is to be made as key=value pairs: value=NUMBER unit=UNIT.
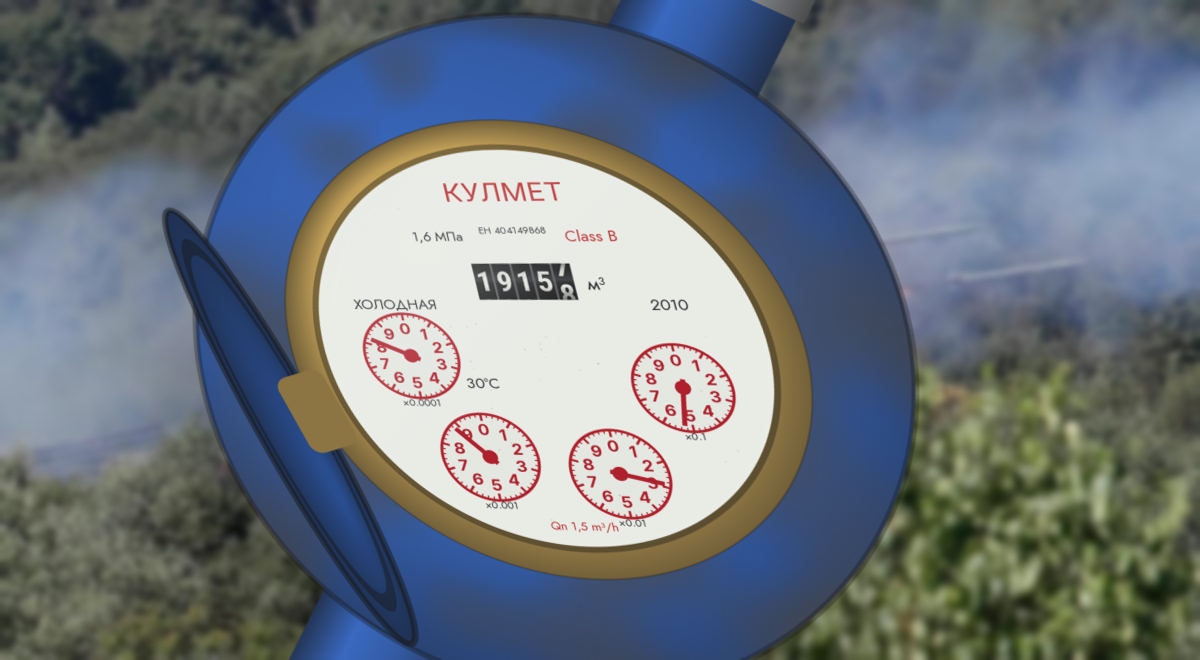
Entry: value=19157.5288 unit=m³
